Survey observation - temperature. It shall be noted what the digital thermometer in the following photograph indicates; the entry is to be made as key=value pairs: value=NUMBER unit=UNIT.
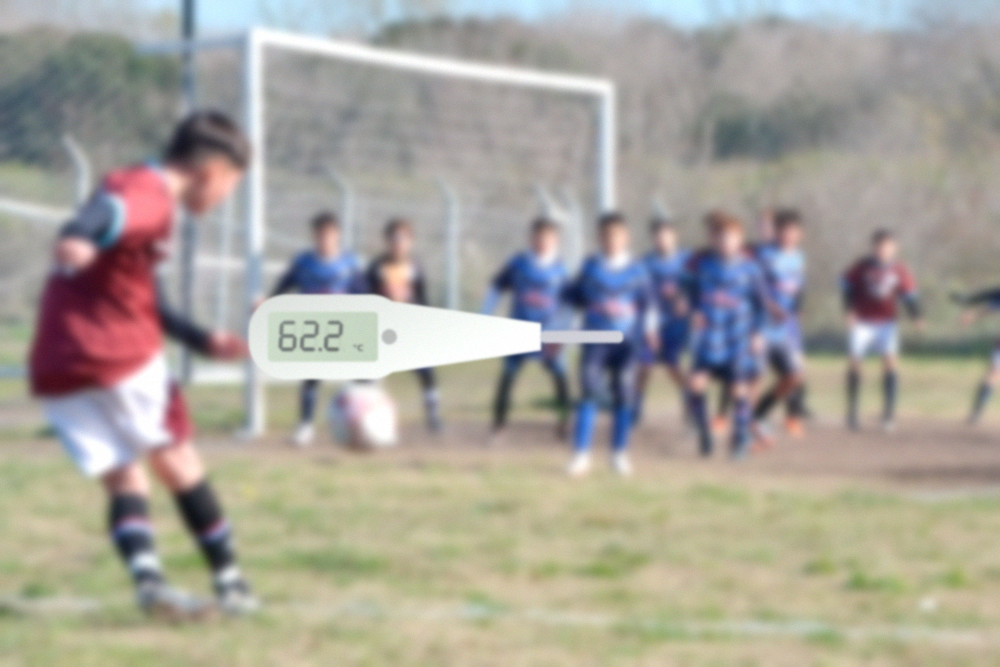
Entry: value=62.2 unit=°C
